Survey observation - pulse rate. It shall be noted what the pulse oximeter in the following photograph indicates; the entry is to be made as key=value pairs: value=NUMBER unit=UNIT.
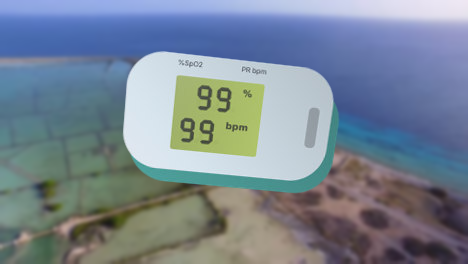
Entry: value=99 unit=bpm
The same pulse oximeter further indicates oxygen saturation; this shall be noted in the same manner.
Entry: value=99 unit=%
